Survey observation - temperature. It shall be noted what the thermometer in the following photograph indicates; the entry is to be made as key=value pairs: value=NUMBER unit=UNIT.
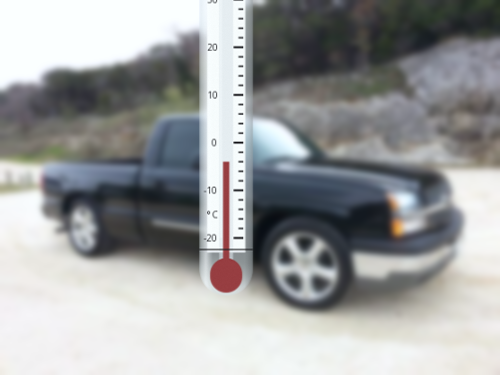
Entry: value=-4 unit=°C
